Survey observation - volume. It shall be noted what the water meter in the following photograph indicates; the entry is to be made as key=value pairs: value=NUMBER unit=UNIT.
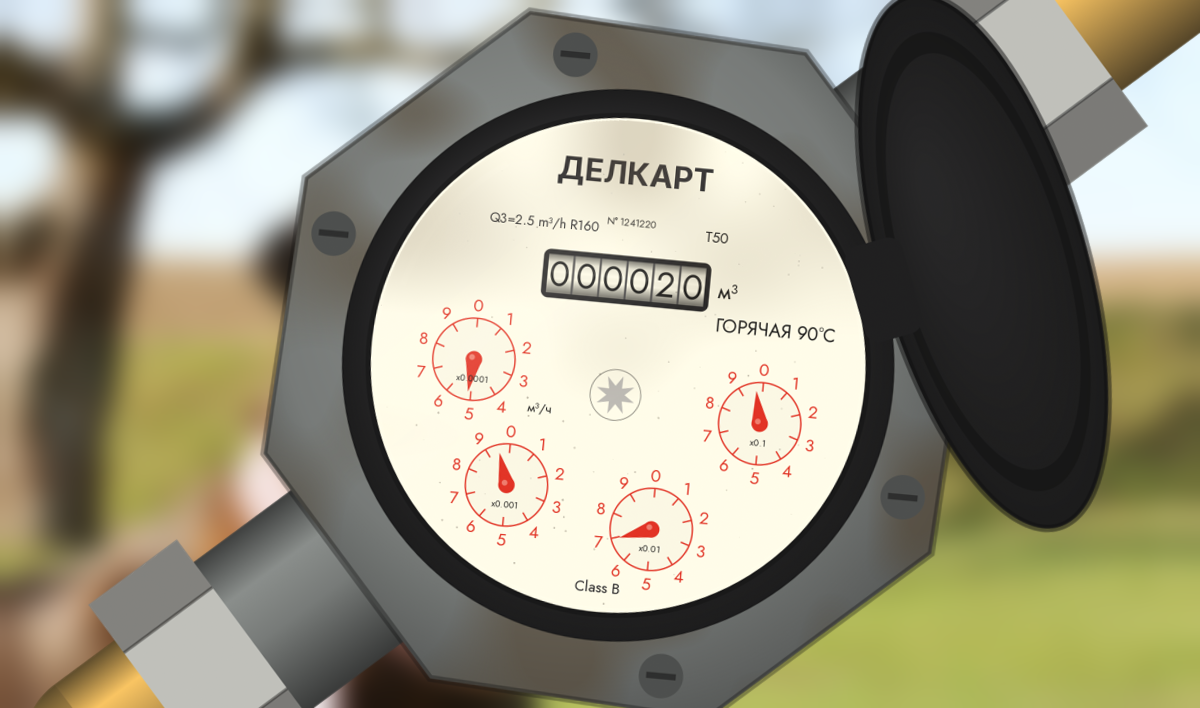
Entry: value=19.9695 unit=m³
